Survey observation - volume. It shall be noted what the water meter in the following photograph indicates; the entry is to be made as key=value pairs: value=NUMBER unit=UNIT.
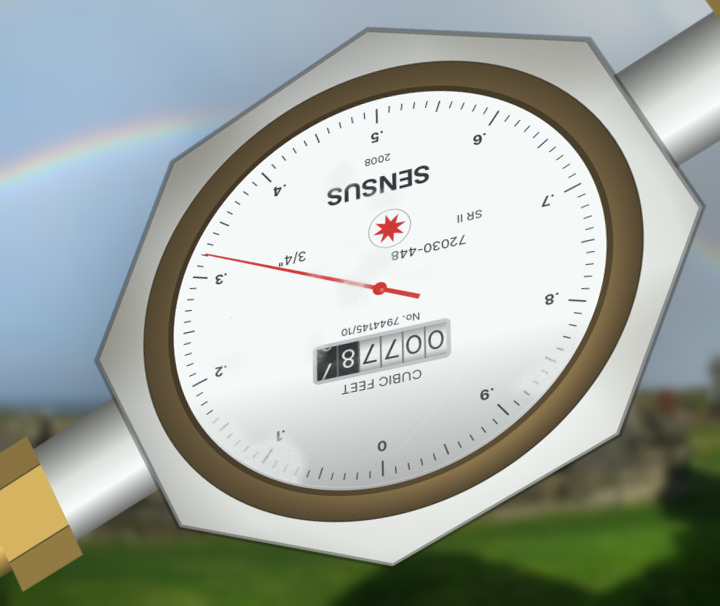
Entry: value=7787.32 unit=ft³
